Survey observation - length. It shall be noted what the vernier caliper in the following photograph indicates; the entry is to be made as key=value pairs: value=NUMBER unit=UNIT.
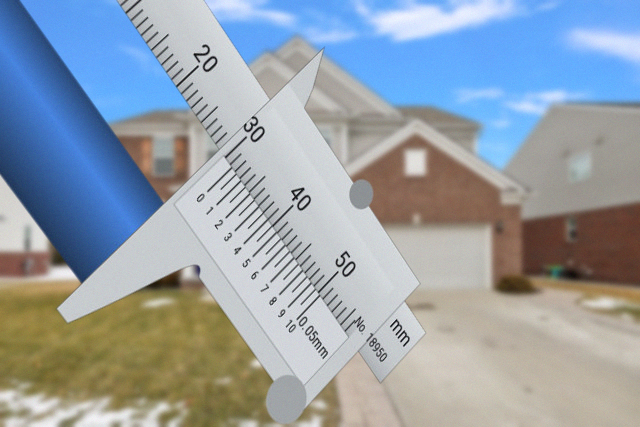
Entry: value=31.4 unit=mm
